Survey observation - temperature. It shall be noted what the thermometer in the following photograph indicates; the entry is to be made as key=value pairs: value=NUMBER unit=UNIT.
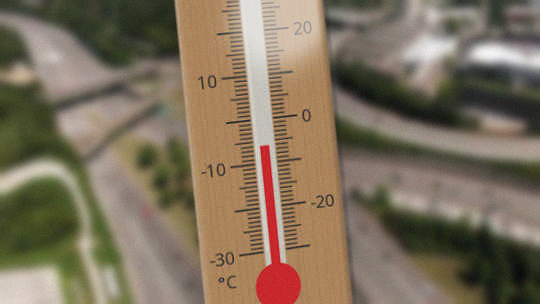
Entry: value=-6 unit=°C
